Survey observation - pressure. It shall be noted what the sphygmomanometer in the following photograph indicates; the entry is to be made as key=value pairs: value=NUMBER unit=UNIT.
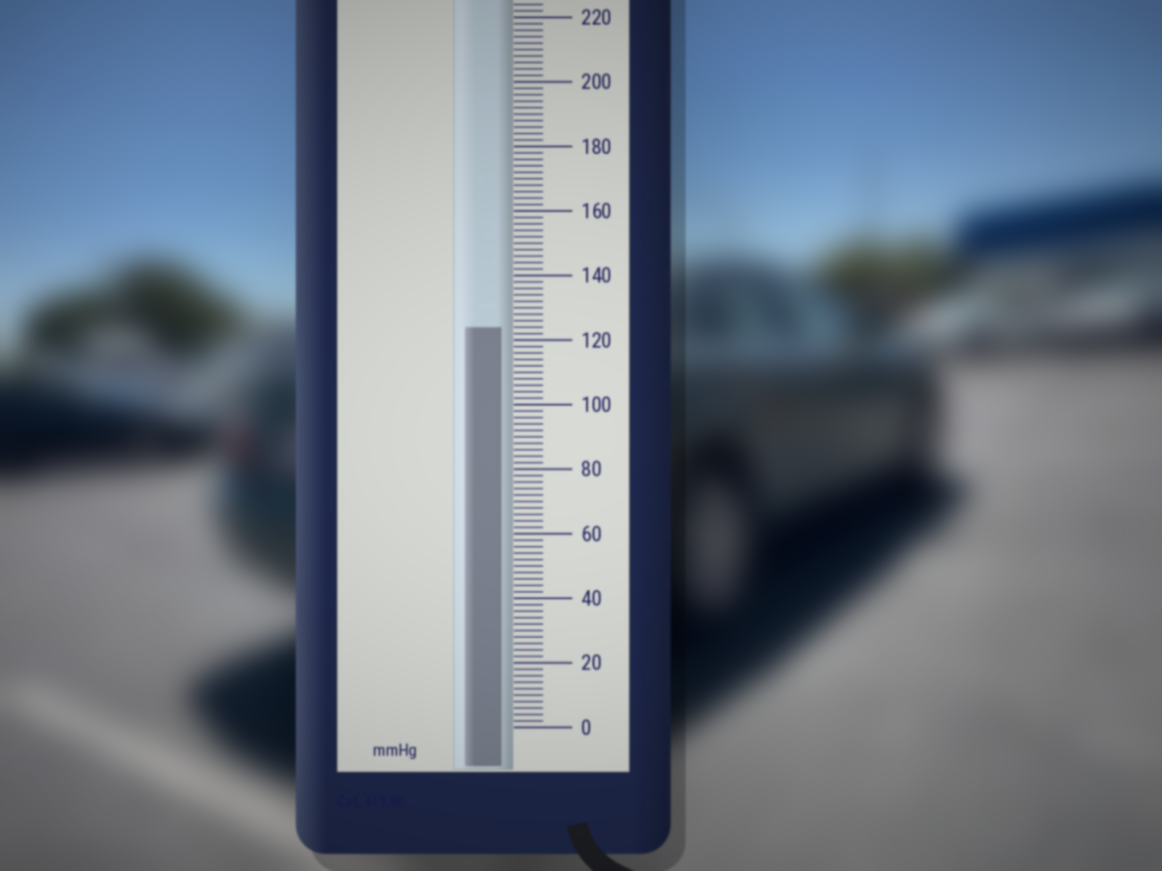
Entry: value=124 unit=mmHg
